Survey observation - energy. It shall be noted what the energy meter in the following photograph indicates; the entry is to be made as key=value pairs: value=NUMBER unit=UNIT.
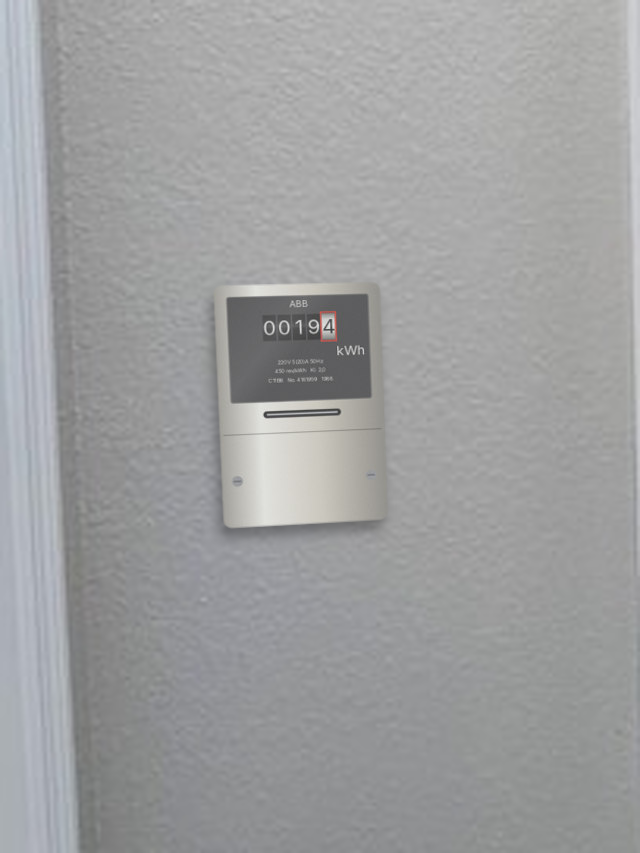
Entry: value=19.4 unit=kWh
